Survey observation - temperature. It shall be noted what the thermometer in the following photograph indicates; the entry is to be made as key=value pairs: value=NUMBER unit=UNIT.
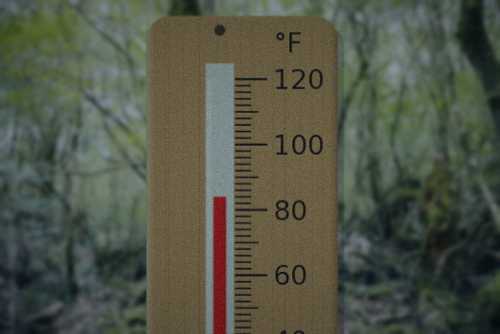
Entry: value=84 unit=°F
